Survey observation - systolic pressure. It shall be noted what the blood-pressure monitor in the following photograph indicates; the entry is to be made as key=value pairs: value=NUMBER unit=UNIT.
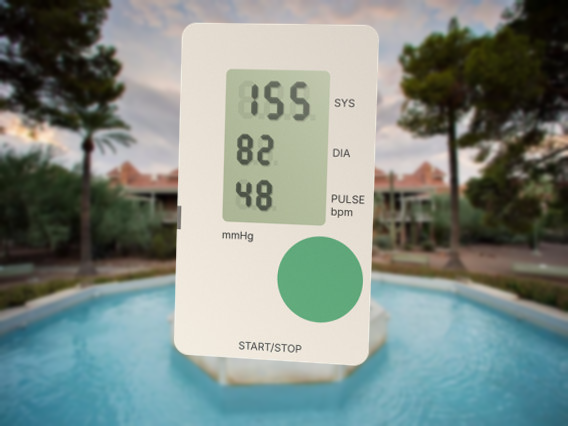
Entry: value=155 unit=mmHg
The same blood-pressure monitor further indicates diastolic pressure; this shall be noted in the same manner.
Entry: value=82 unit=mmHg
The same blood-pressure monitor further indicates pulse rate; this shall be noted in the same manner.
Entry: value=48 unit=bpm
